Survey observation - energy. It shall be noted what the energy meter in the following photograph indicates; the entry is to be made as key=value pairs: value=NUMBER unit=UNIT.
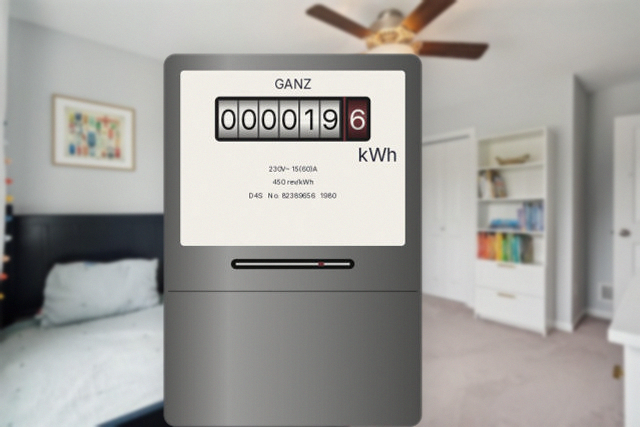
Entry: value=19.6 unit=kWh
